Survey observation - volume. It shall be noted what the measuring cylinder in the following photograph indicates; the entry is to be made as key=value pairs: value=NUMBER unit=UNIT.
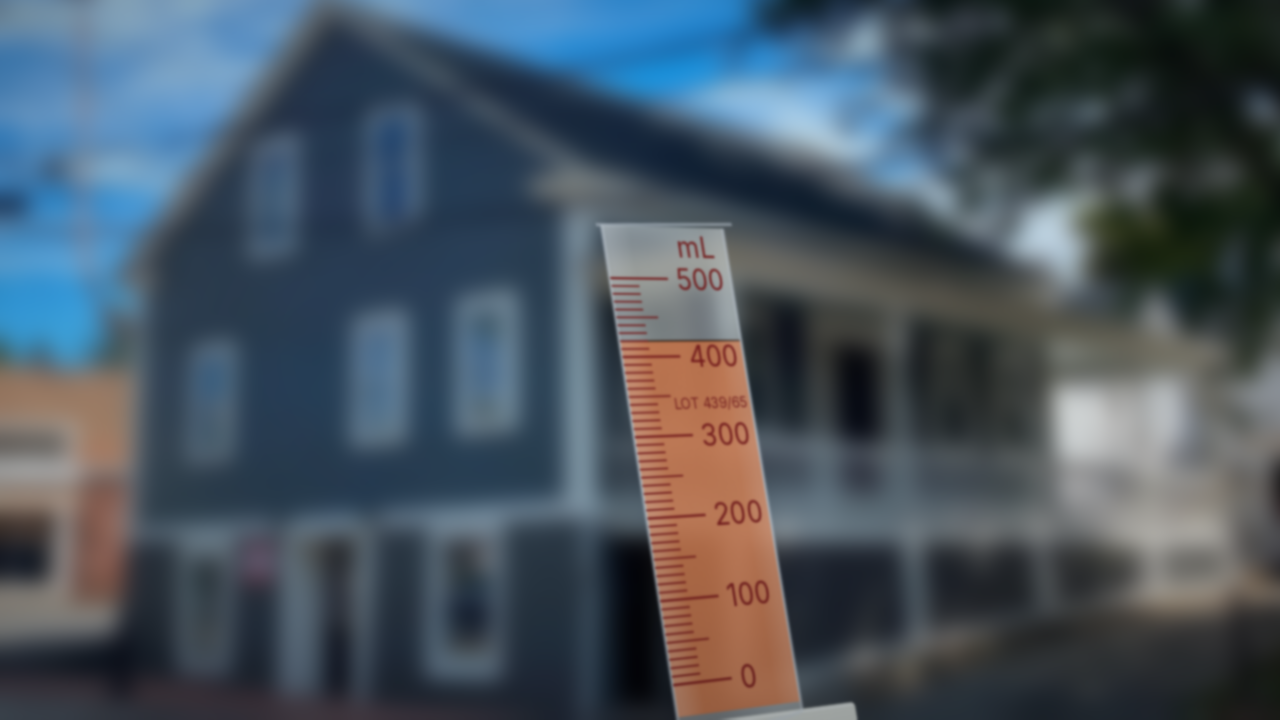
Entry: value=420 unit=mL
